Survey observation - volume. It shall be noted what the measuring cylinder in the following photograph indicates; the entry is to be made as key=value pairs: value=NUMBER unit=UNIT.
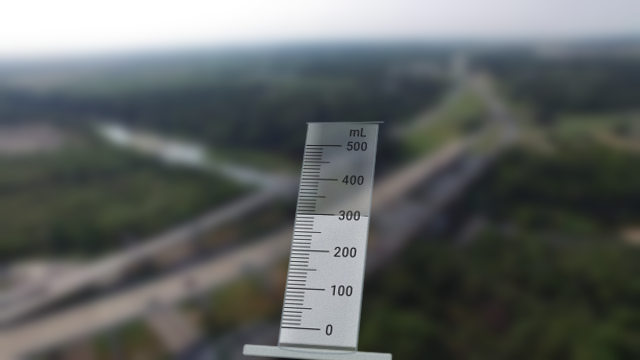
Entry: value=300 unit=mL
